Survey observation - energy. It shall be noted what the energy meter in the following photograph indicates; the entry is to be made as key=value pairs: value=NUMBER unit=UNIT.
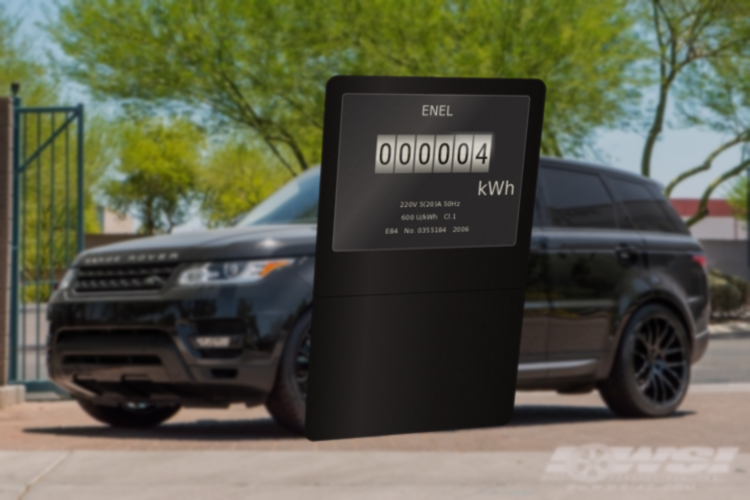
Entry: value=4 unit=kWh
